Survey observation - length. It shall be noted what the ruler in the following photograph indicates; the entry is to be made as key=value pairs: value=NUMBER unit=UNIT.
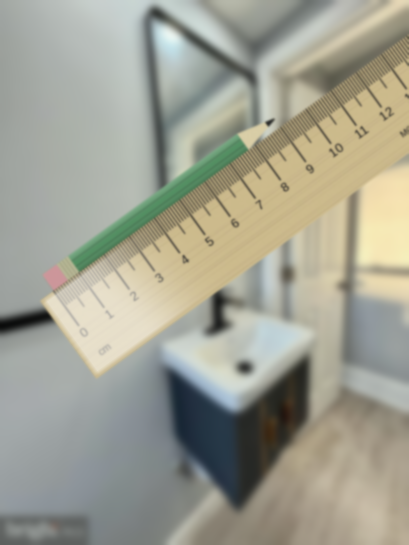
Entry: value=9 unit=cm
